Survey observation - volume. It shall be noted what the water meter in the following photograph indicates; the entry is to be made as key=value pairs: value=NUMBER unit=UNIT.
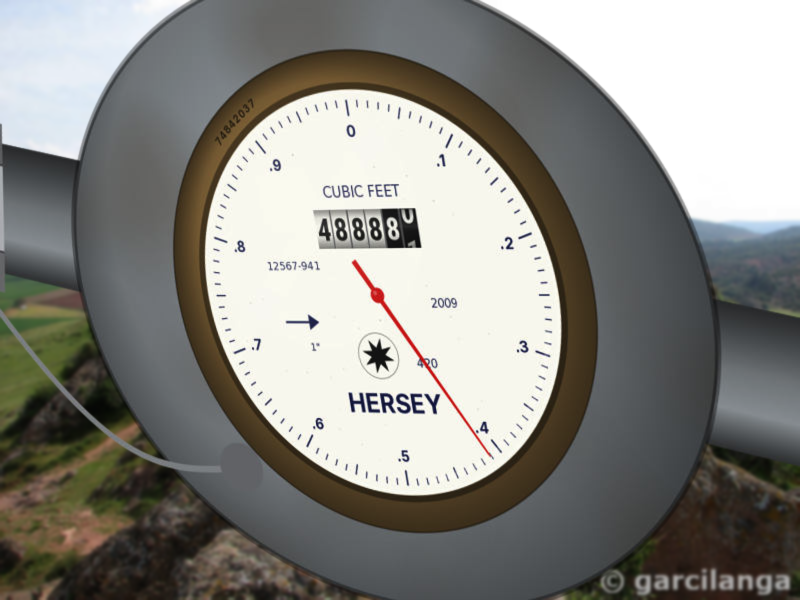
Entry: value=488880.41 unit=ft³
